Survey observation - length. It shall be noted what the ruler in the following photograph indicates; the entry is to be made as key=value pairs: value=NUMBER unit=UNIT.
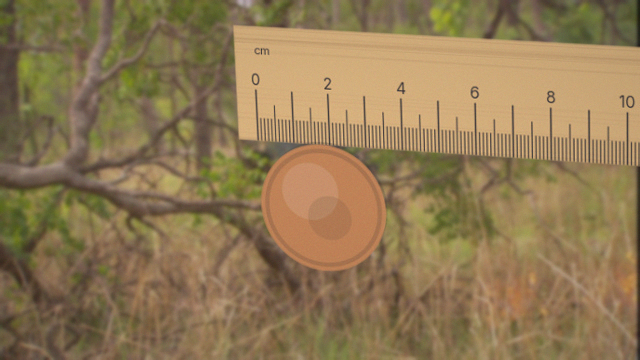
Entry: value=3.5 unit=cm
